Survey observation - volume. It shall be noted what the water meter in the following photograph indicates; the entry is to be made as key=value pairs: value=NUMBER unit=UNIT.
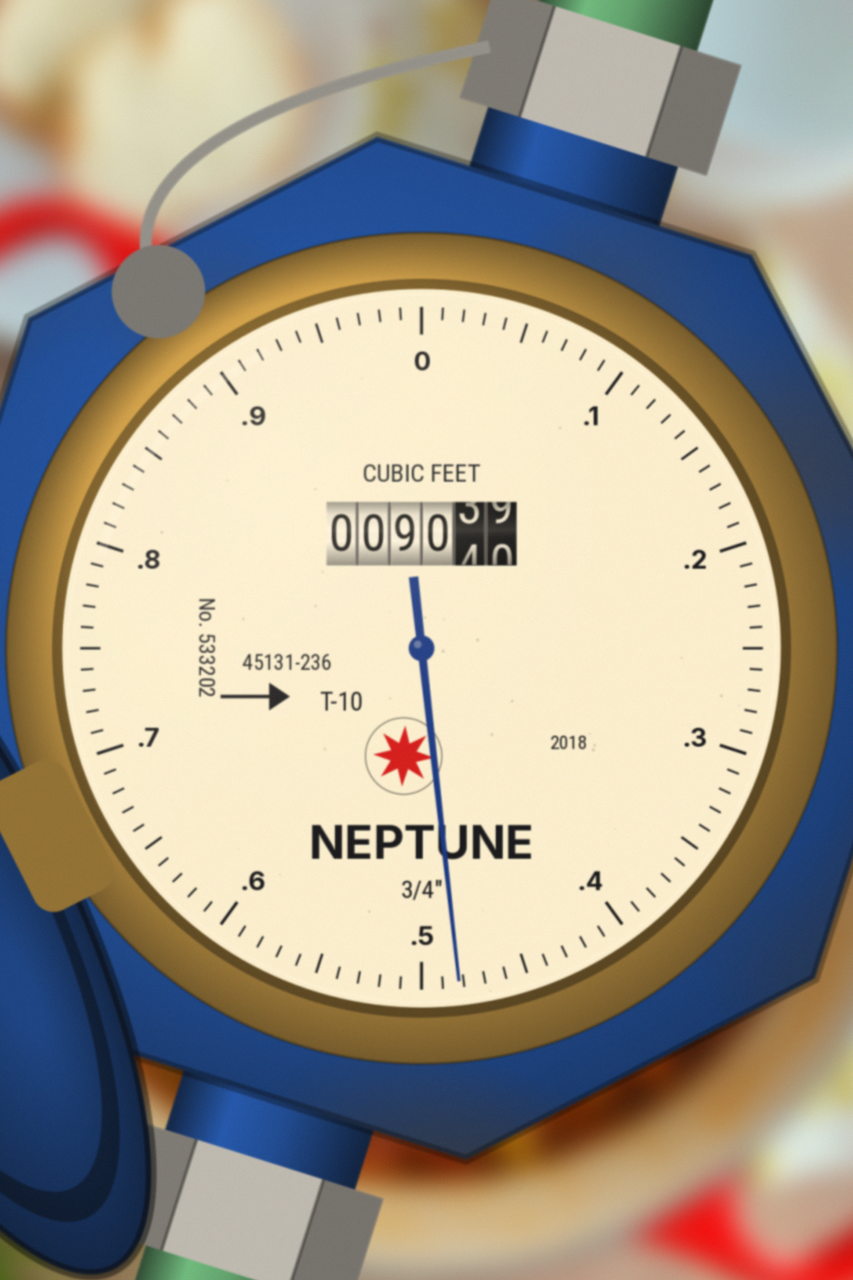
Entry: value=9039.48 unit=ft³
